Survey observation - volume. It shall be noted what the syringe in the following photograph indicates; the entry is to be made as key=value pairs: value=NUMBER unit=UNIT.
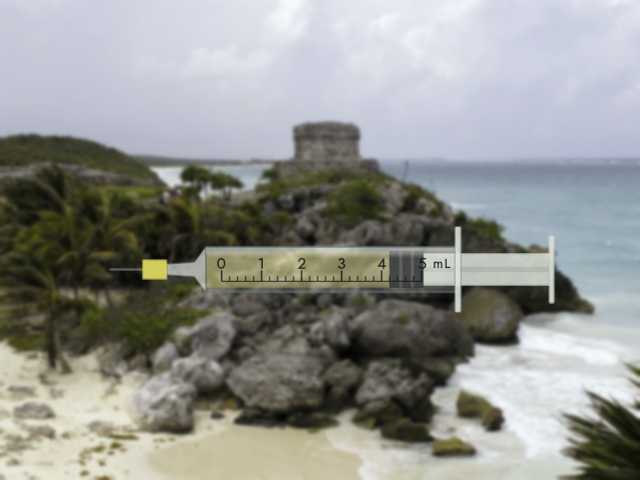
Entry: value=4.2 unit=mL
